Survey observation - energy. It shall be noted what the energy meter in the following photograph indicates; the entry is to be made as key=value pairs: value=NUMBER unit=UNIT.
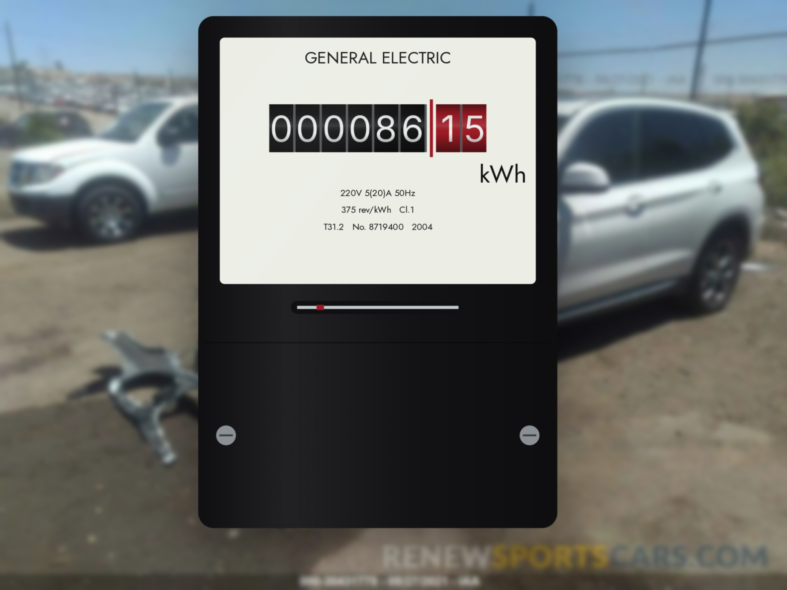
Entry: value=86.15 unit=kWh
